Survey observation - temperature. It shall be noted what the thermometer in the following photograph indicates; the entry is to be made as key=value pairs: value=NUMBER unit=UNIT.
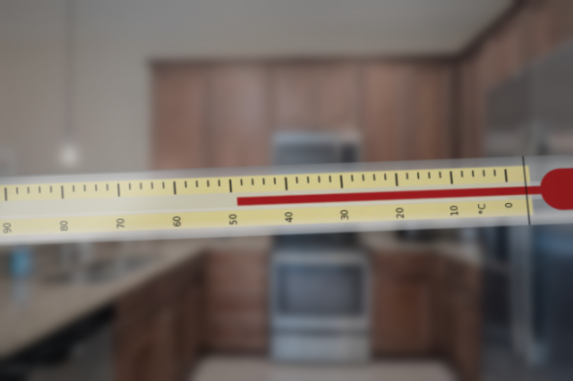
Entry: value=49 unit=°C
